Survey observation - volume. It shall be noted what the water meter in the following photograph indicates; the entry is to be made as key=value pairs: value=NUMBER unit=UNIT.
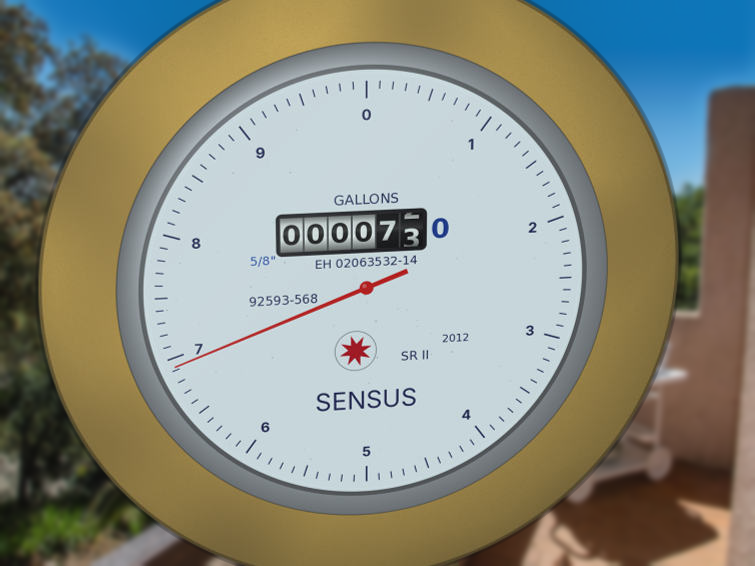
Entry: value=726.9 unit=gal
